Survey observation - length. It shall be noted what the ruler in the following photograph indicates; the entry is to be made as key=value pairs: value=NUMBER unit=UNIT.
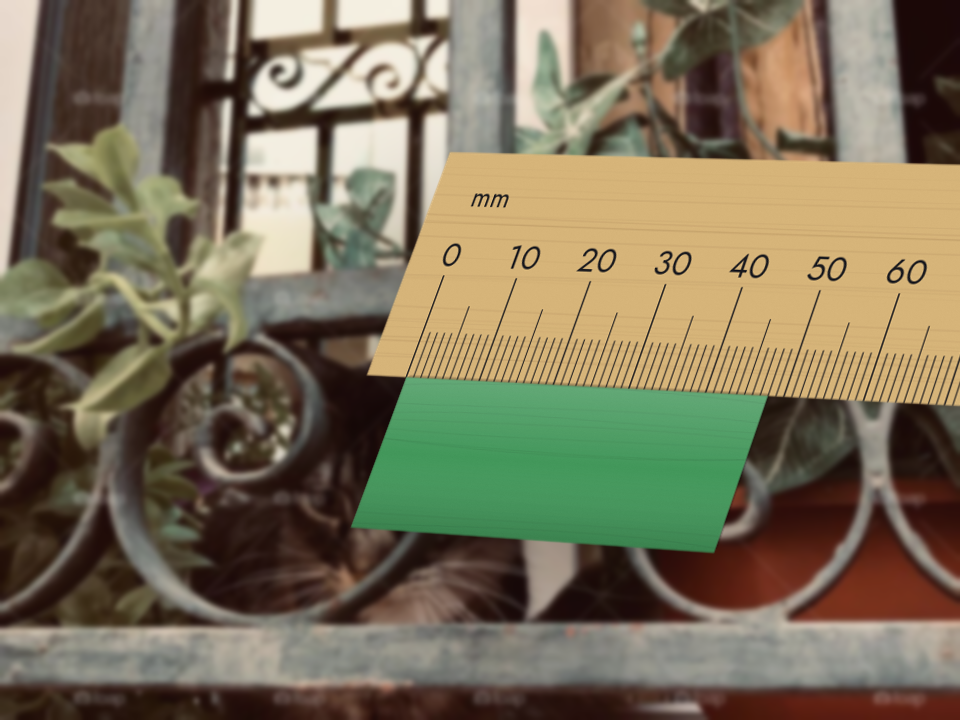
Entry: value=48 unit=mm
